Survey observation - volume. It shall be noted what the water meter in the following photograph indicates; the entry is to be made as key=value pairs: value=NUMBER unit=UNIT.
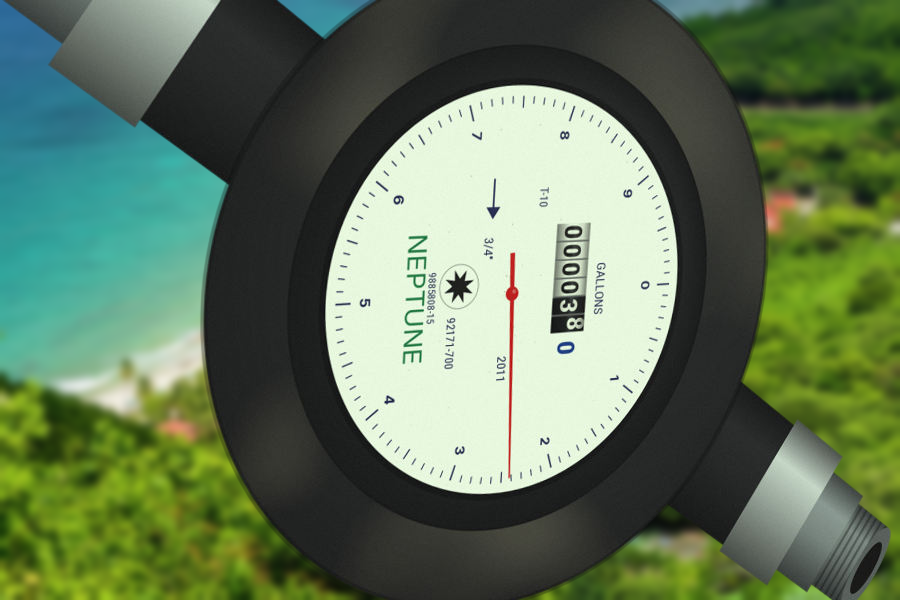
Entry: value=382.4 unit=gal
